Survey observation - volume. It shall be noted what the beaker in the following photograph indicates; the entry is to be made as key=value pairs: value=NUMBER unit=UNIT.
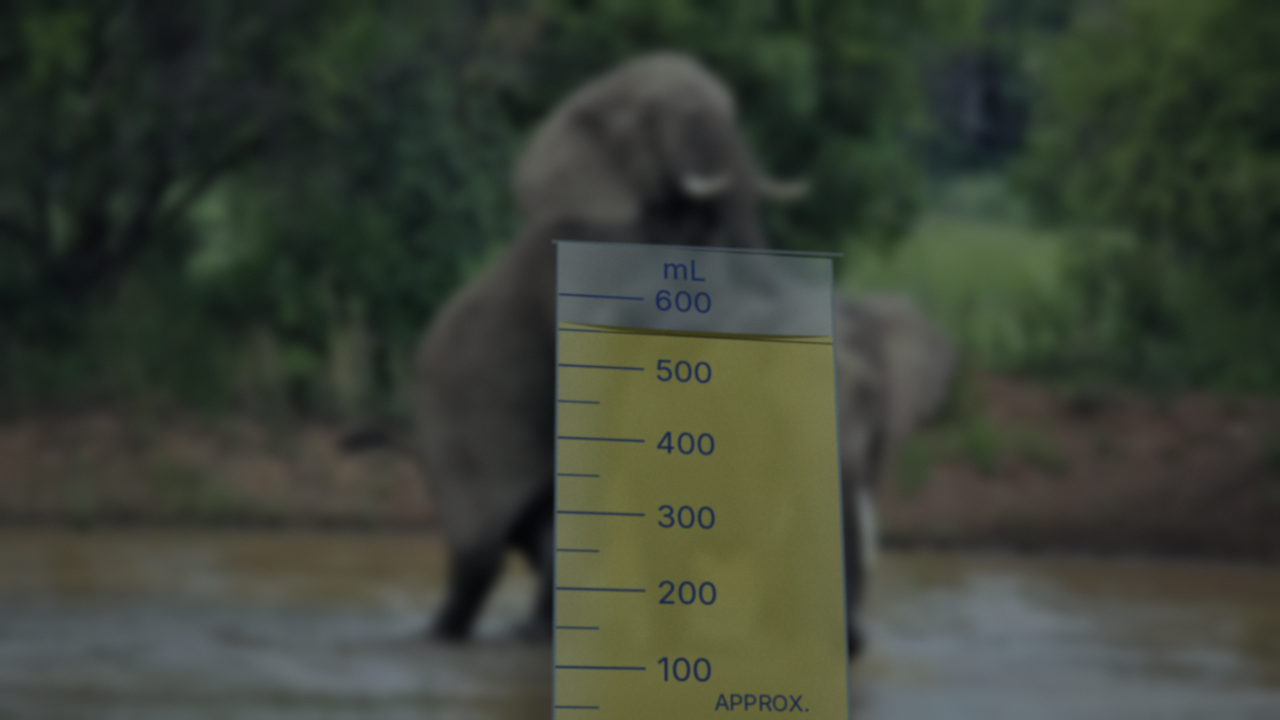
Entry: value=550 unit=mL
